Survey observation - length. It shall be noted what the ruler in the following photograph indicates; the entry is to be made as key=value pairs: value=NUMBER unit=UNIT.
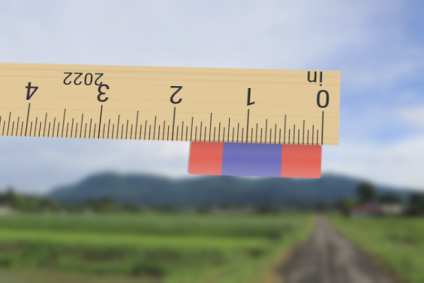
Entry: value=1.75 unit=in
